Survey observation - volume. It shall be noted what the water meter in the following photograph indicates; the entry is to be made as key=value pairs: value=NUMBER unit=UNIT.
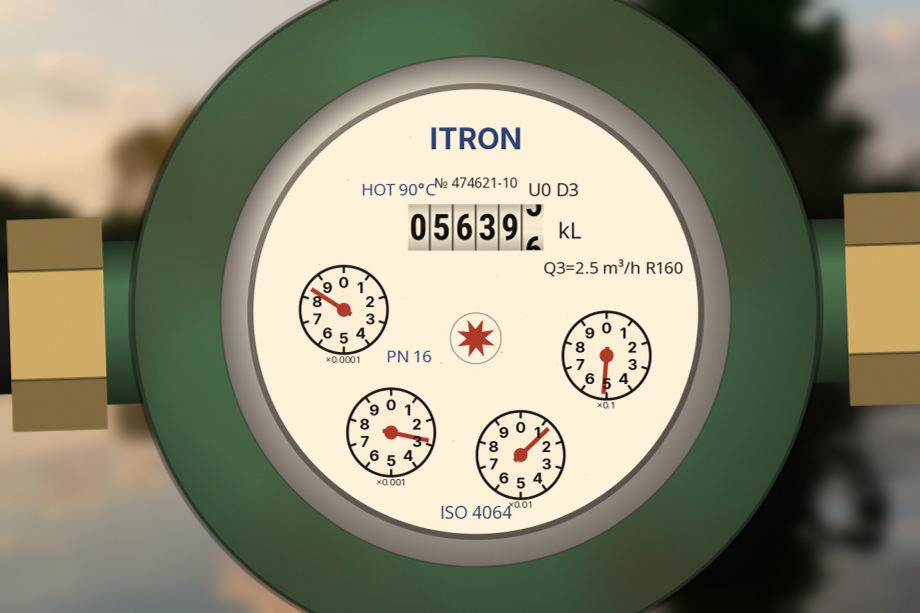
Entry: value=56395.5128 unit=kL
